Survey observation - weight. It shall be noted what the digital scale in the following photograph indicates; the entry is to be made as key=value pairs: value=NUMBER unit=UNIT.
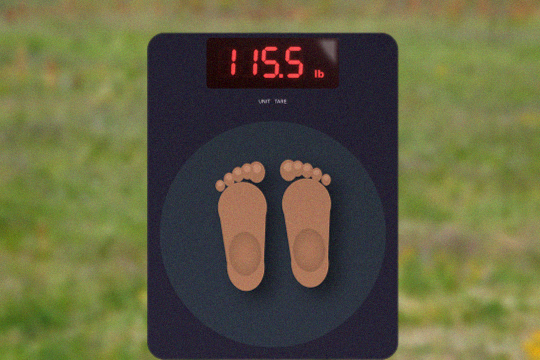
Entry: value=115.5 unit=lb
